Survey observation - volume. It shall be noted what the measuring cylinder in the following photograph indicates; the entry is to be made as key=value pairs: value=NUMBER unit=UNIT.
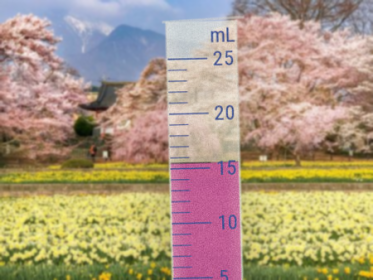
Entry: value=15.5 unit=mL
